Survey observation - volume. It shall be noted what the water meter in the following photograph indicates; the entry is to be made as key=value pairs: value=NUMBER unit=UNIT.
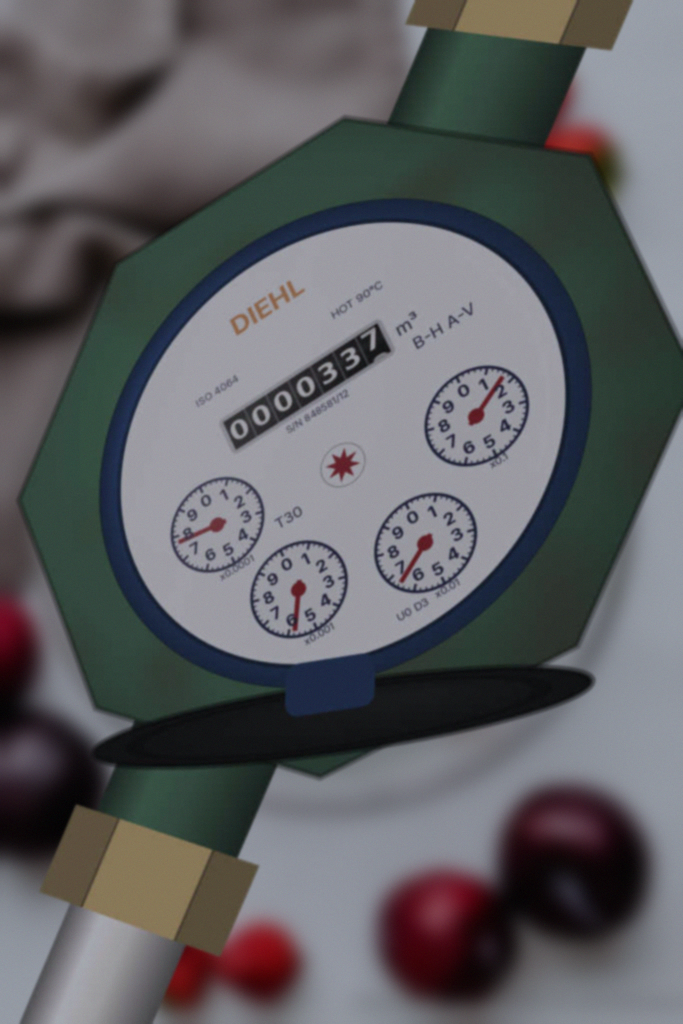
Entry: value=337.1657 unit=m³
